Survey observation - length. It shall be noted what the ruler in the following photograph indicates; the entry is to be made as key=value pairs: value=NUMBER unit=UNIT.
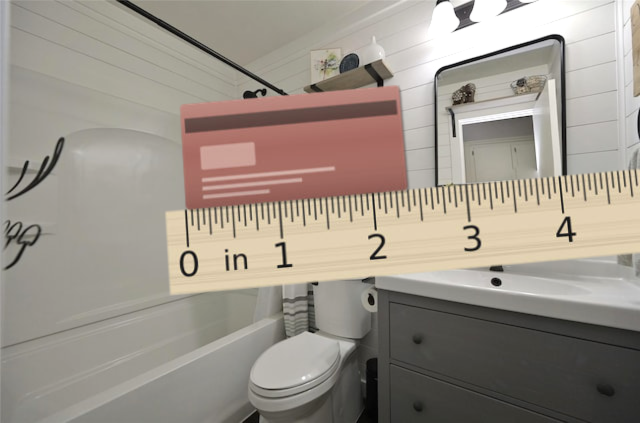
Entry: value=2.375 unit=in
